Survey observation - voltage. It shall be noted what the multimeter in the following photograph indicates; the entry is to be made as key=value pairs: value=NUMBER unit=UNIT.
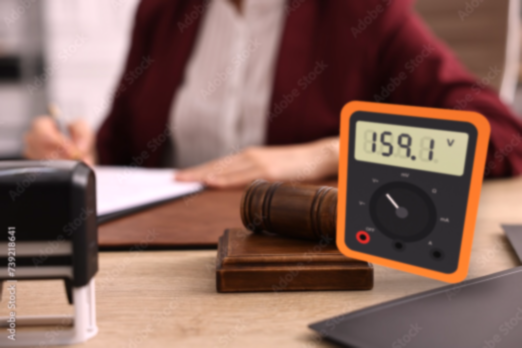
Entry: value=159.1 unit=V
